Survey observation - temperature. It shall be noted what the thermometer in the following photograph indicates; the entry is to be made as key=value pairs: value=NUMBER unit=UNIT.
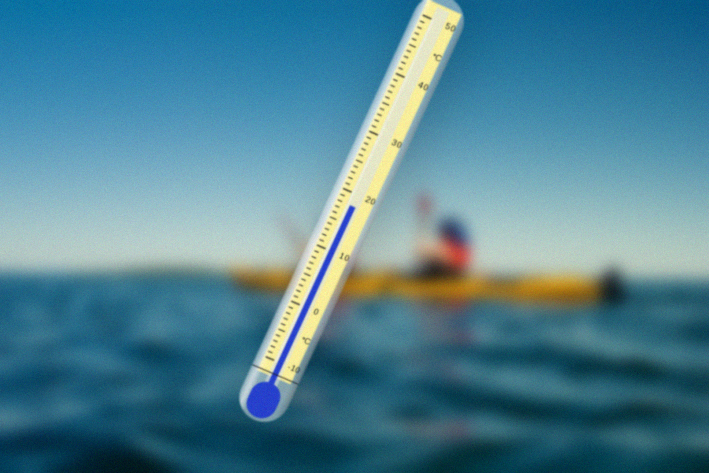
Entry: value=18 unit=°C
